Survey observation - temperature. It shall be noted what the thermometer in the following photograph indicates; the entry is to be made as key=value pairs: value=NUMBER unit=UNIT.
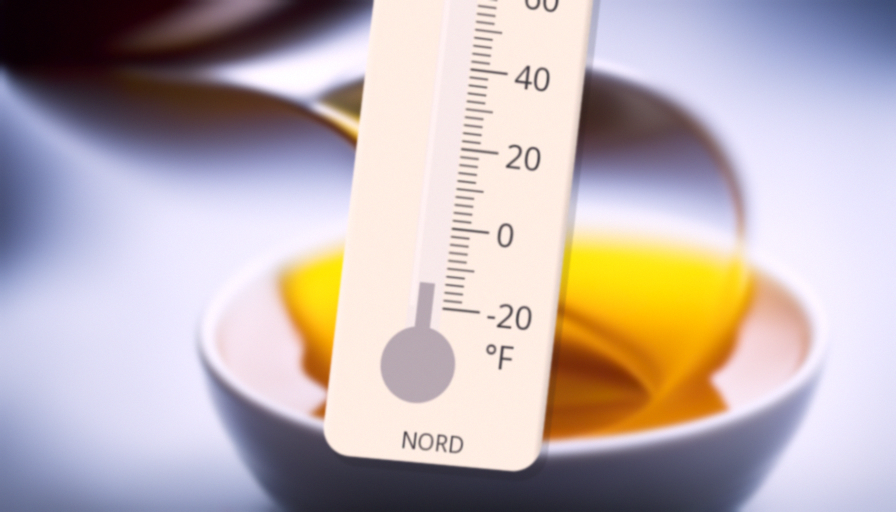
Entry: value=-14 unit=°F
